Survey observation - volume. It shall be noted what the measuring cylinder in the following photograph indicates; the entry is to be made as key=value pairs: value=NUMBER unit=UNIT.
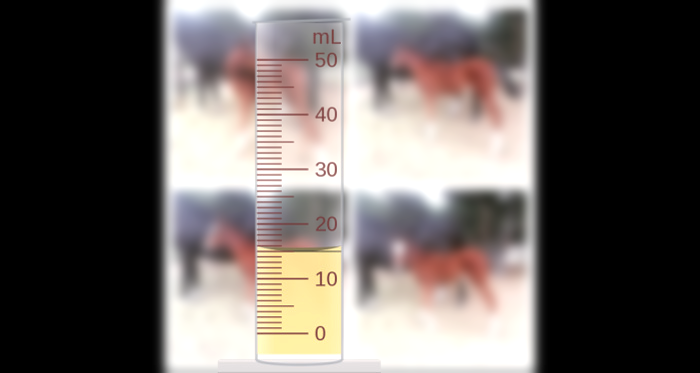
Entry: value=15 unit=mL
